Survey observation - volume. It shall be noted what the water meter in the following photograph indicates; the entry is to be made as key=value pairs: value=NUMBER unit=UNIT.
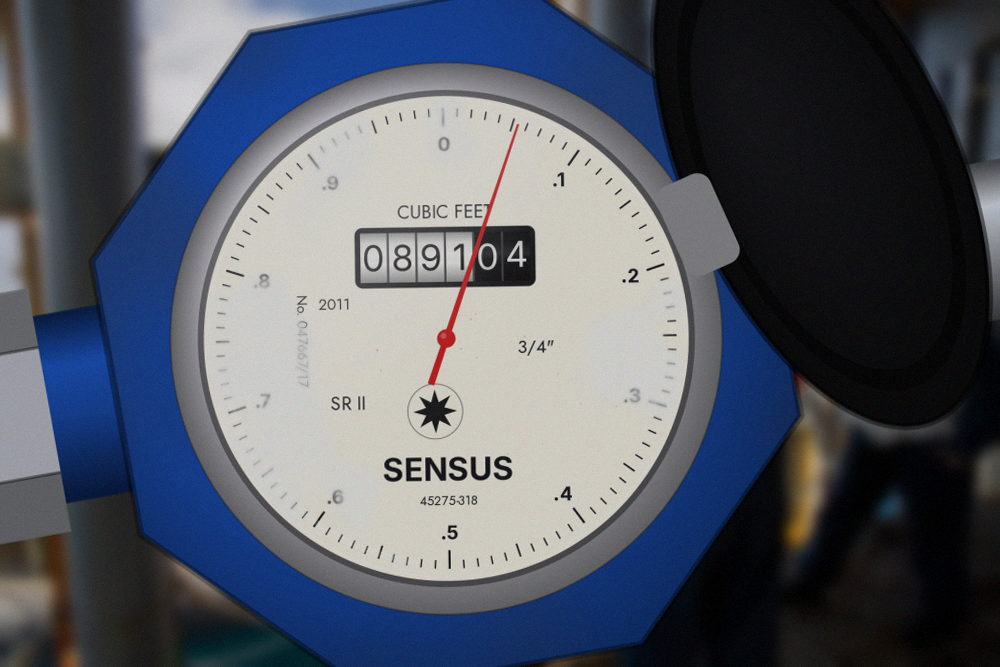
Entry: value=89104.05 unit=ft³
